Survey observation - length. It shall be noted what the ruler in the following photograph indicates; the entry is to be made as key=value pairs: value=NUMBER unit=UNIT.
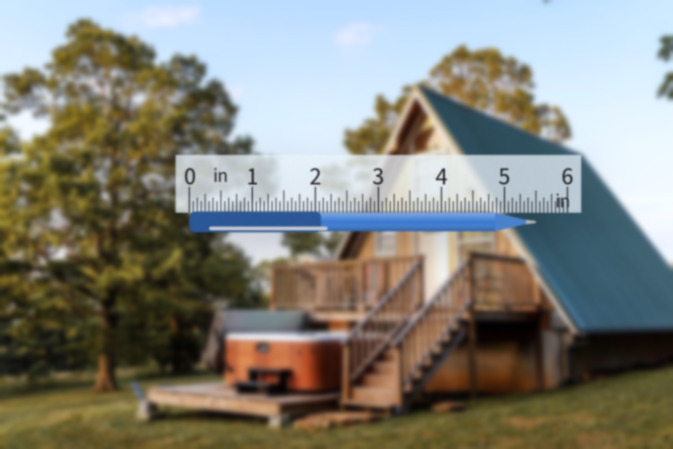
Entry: value=5.5 unit=in
